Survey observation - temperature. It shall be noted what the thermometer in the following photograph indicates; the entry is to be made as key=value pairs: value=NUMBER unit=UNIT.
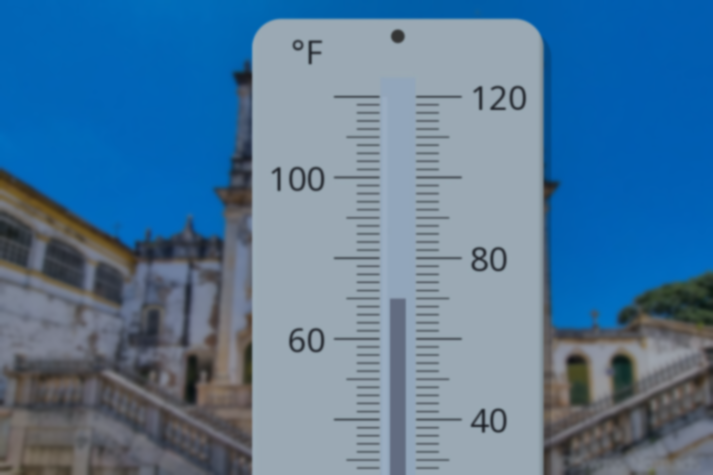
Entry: value=70 unit=°F
